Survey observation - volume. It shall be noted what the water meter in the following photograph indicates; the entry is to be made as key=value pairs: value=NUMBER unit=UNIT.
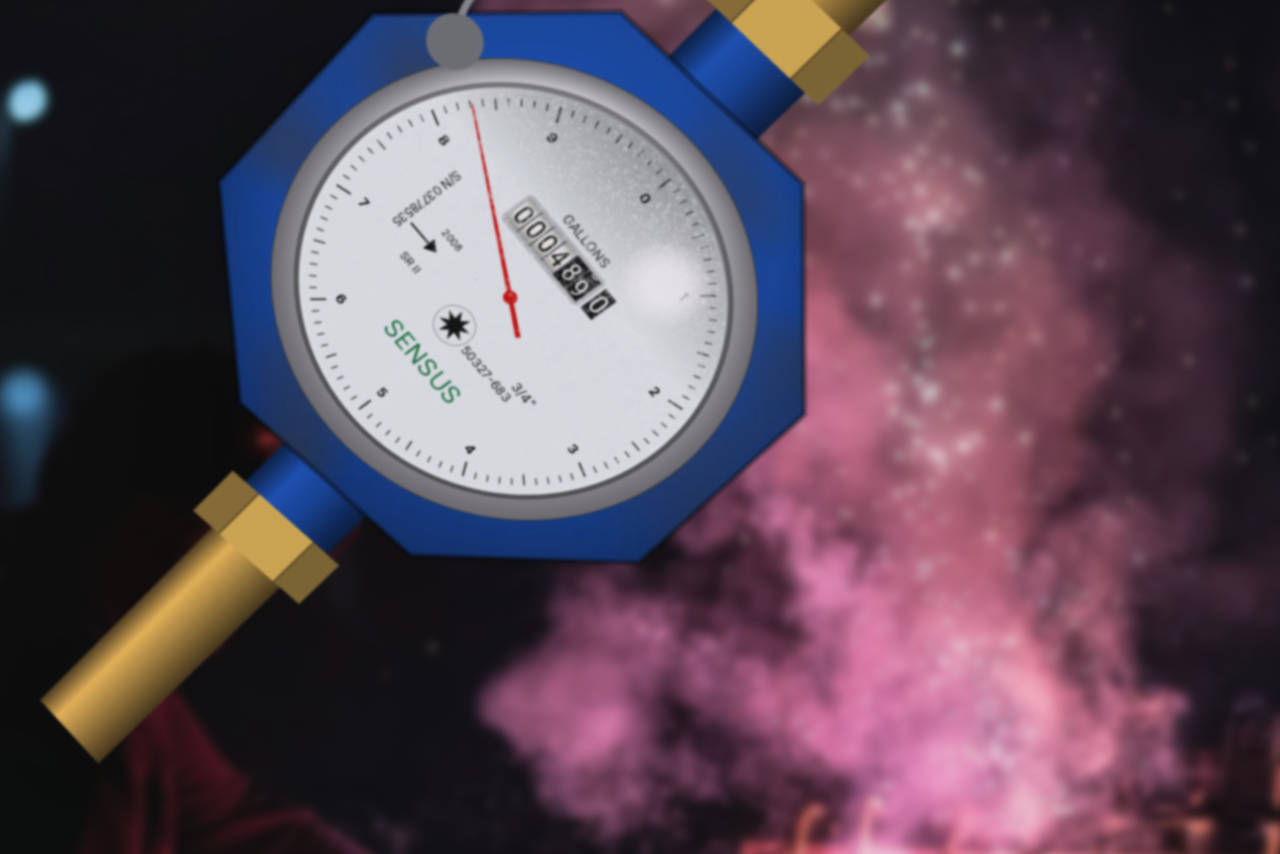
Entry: value=4888.3 unit=gal
